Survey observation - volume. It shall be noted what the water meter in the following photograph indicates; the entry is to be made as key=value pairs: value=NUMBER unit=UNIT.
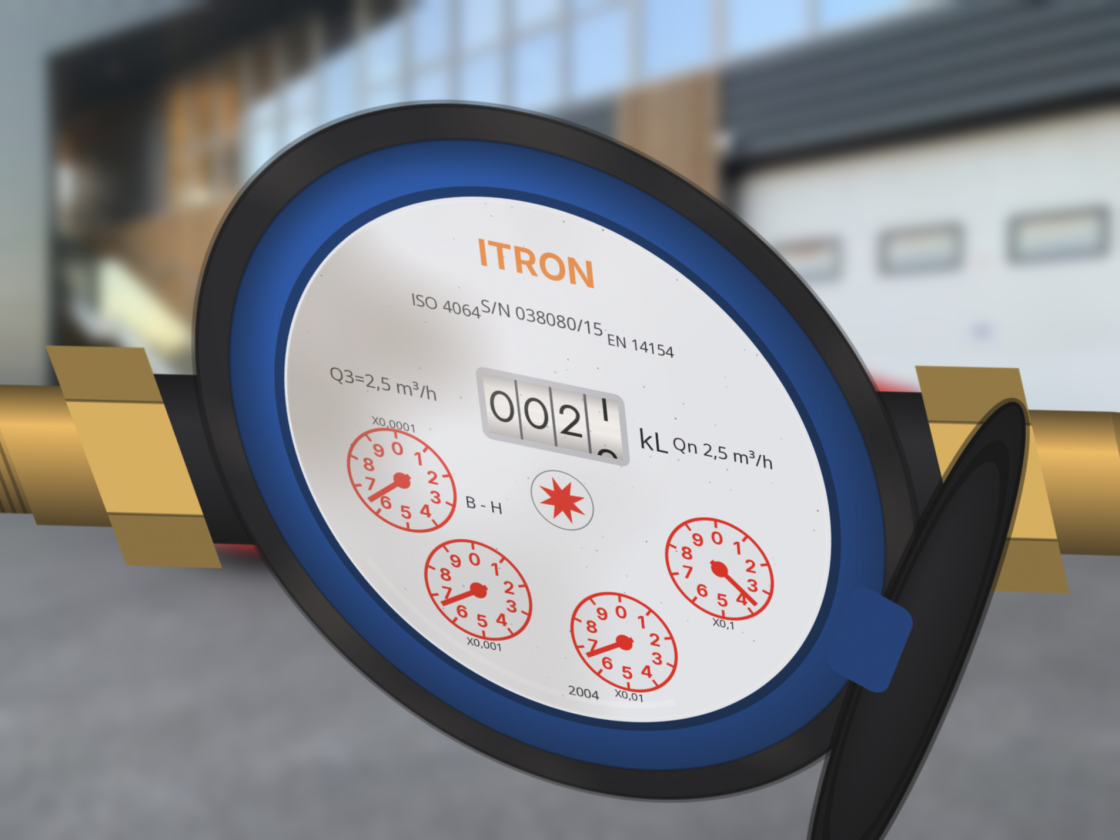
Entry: value=21.3666 unit=kL
